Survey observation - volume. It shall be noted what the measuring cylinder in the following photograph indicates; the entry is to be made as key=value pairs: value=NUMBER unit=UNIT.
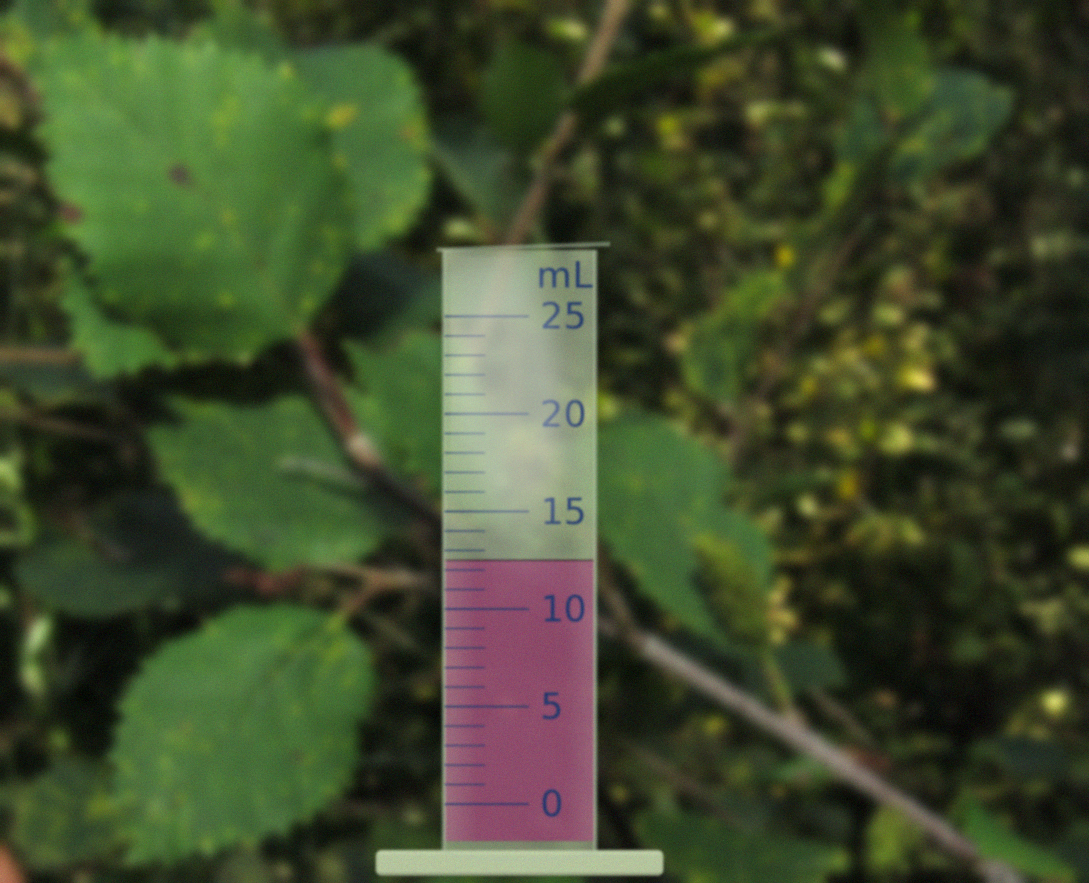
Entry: value=12.5 unit=mL
